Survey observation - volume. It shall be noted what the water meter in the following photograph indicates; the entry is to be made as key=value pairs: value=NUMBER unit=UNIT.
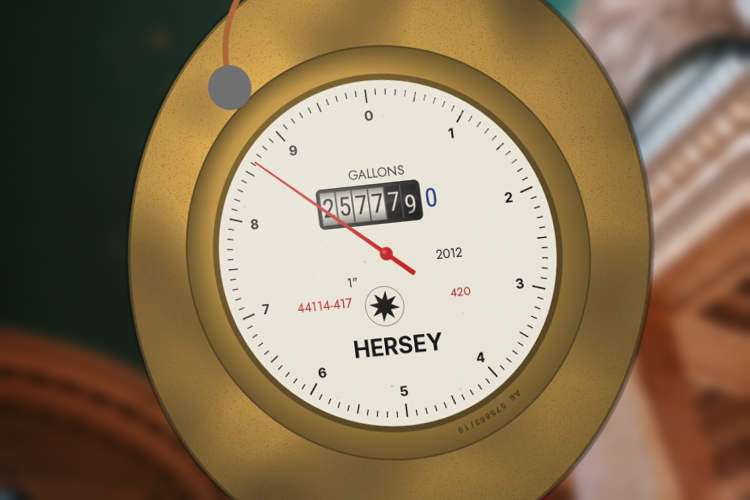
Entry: value=2577788.6 unit=gal
